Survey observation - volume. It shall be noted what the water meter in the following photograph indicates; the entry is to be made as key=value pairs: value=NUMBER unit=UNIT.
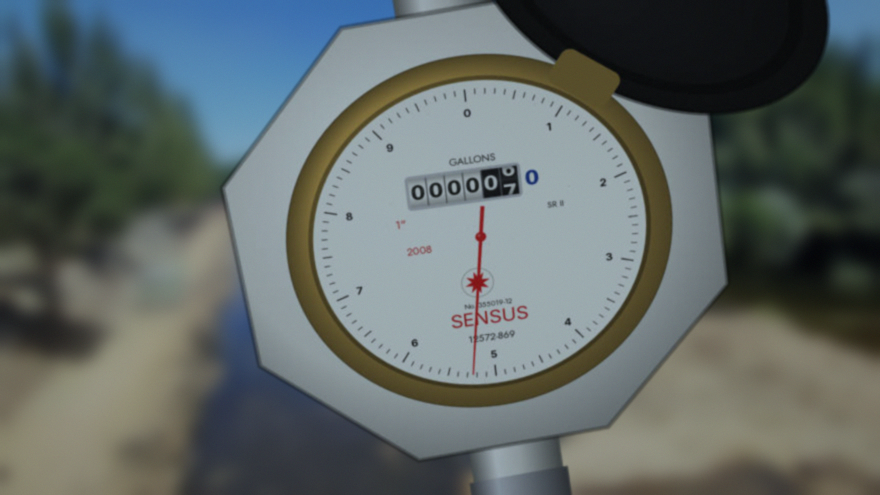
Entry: value=65.2 unit=gal
